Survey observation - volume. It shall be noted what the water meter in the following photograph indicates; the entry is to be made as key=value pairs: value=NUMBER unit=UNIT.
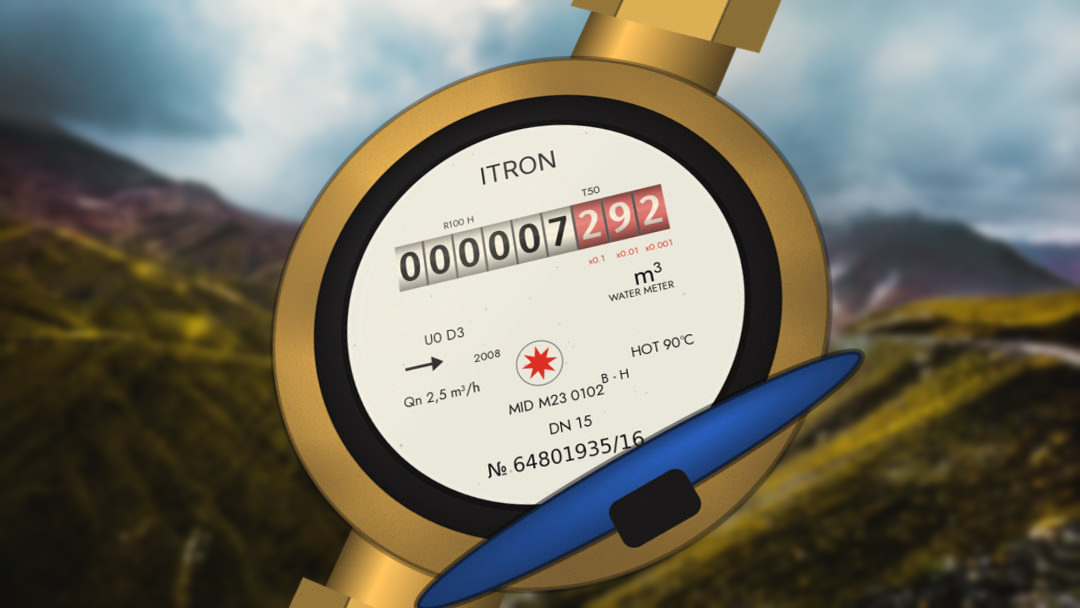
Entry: value=7.292 unit=m³
